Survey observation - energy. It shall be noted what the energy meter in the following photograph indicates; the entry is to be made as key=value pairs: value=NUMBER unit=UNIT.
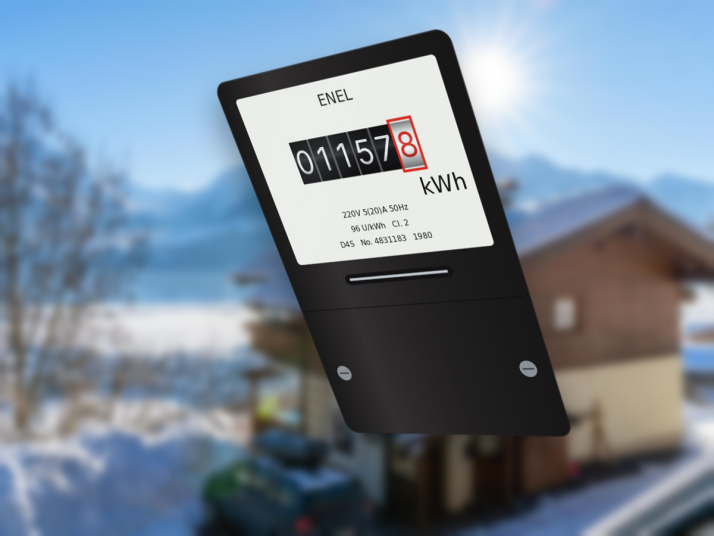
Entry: value=1157.8 unit=kWh
